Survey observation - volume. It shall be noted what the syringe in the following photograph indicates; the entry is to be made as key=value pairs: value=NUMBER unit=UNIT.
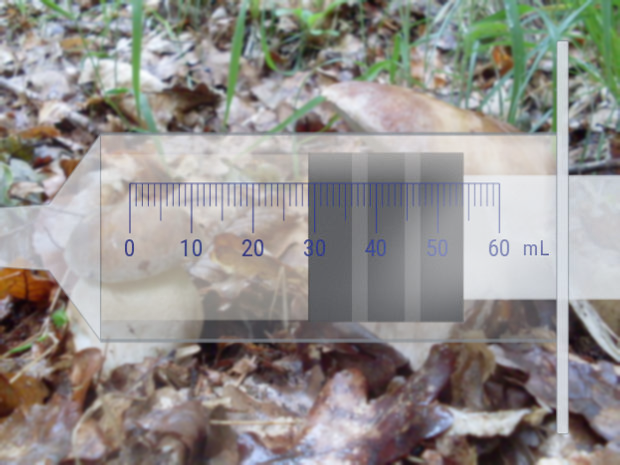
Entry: value=29 unit=mL
